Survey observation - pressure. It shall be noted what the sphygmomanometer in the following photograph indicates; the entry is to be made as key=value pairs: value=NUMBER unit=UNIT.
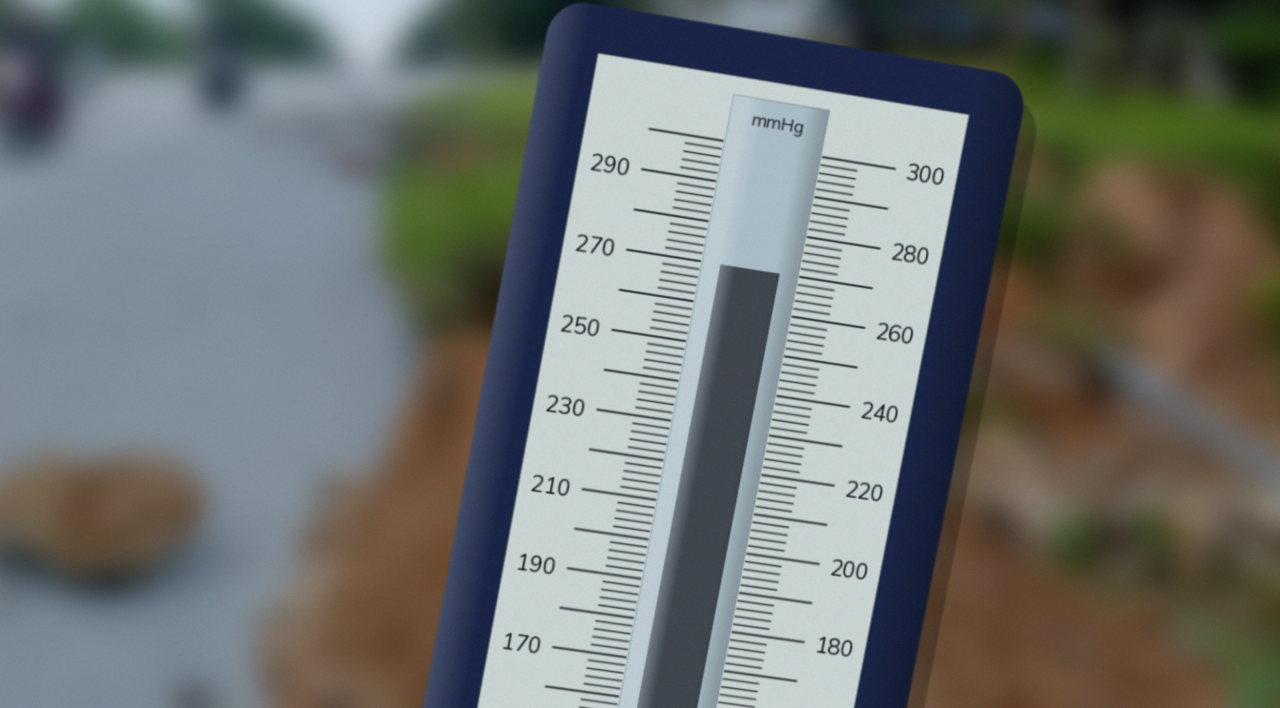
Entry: value=270 unit=mmHg
